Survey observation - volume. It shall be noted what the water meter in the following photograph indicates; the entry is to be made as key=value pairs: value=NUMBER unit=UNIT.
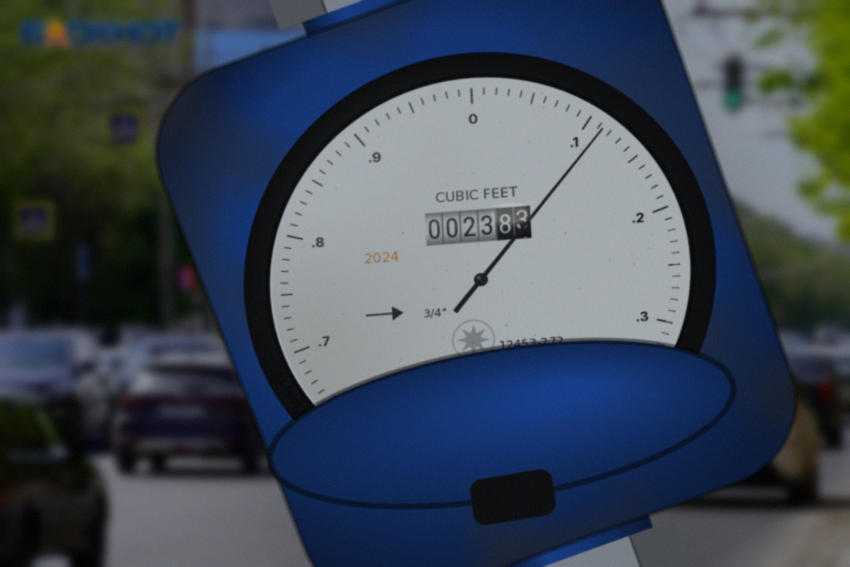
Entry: value=2383.11 unit=ft³
